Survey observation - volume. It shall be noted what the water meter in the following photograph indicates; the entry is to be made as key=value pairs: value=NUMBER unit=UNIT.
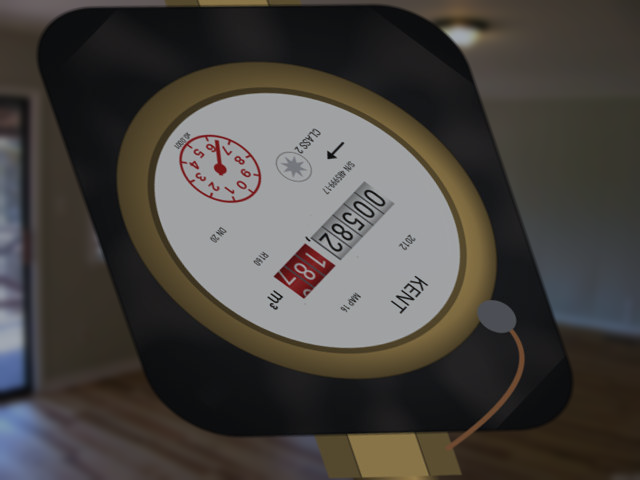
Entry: value=582.1866 unit=m³
